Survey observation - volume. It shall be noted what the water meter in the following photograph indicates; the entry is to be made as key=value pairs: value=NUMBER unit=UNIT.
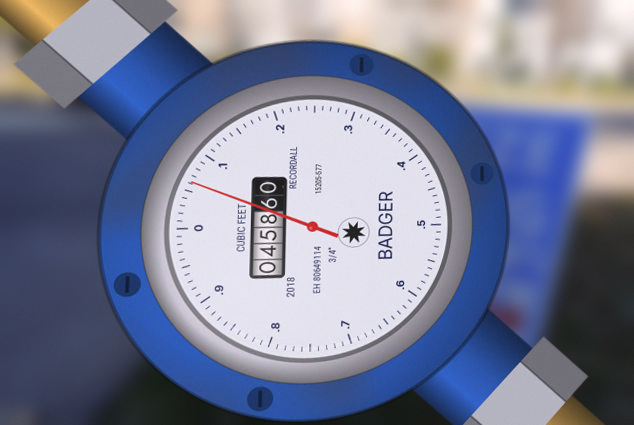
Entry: value=45860.06 unit=ft³
